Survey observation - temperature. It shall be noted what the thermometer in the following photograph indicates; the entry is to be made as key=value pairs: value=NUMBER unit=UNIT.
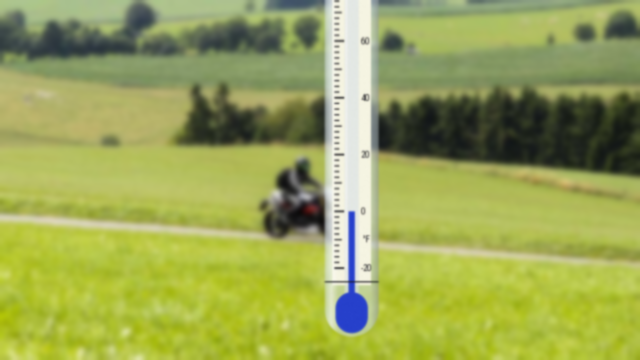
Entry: value=0 unit=°F
